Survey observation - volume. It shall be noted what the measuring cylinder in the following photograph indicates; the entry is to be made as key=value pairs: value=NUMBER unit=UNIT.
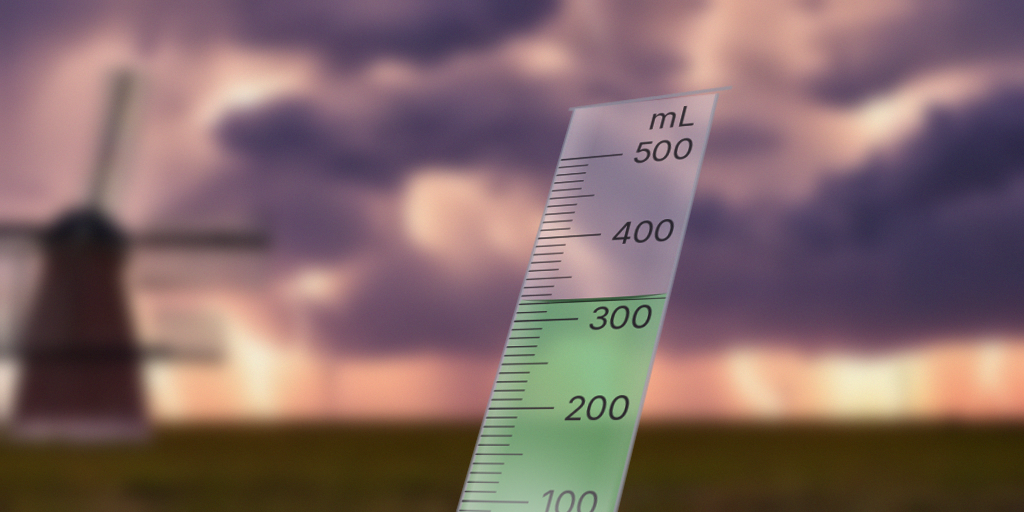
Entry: value=320 unit=mL
